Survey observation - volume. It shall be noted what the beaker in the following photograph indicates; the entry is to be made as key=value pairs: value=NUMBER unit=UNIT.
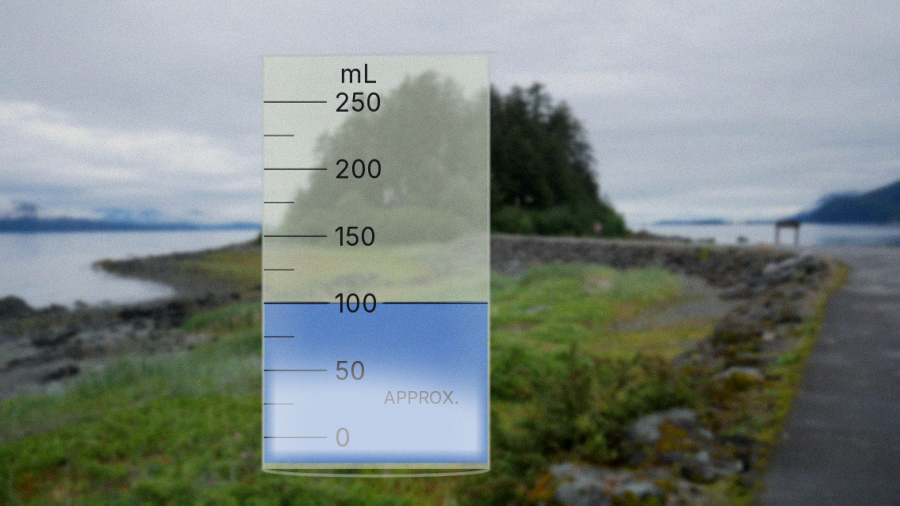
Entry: value=100 unit=mL
